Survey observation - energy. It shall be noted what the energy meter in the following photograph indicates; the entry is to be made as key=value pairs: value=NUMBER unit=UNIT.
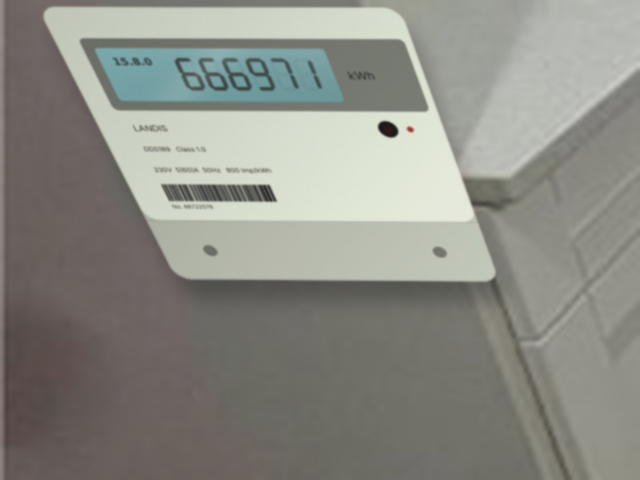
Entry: value=666971 unit=kWh
